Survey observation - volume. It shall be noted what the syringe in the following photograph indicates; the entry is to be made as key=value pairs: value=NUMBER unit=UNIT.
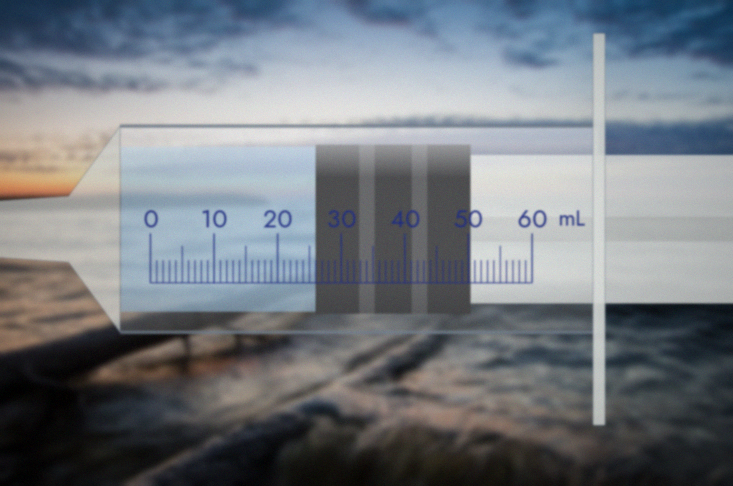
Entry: value=26 unit=mL
